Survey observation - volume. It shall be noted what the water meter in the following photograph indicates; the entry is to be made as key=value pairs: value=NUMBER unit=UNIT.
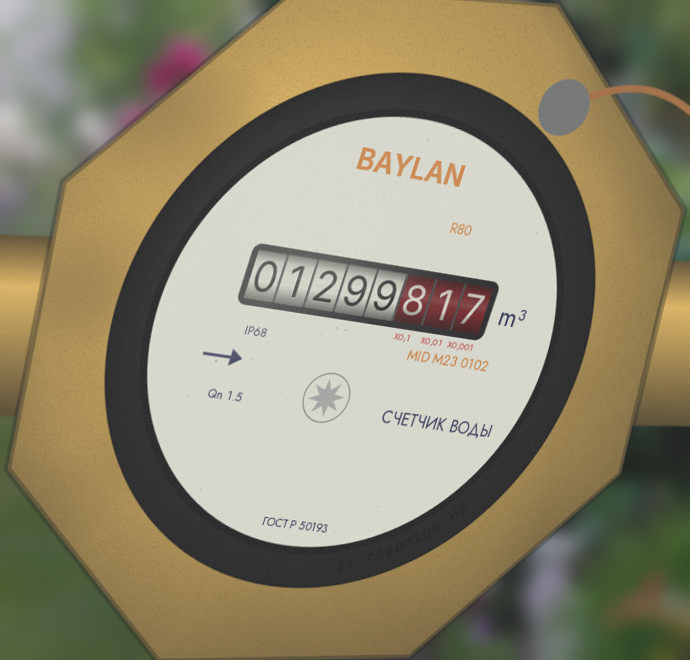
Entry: value=1299.817 unit=m³
